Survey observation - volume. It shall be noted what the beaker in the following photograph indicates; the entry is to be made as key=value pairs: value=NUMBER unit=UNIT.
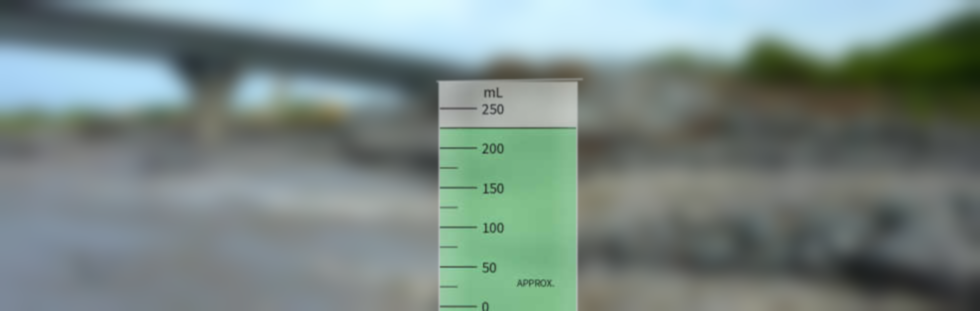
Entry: value=225 unit=mL
